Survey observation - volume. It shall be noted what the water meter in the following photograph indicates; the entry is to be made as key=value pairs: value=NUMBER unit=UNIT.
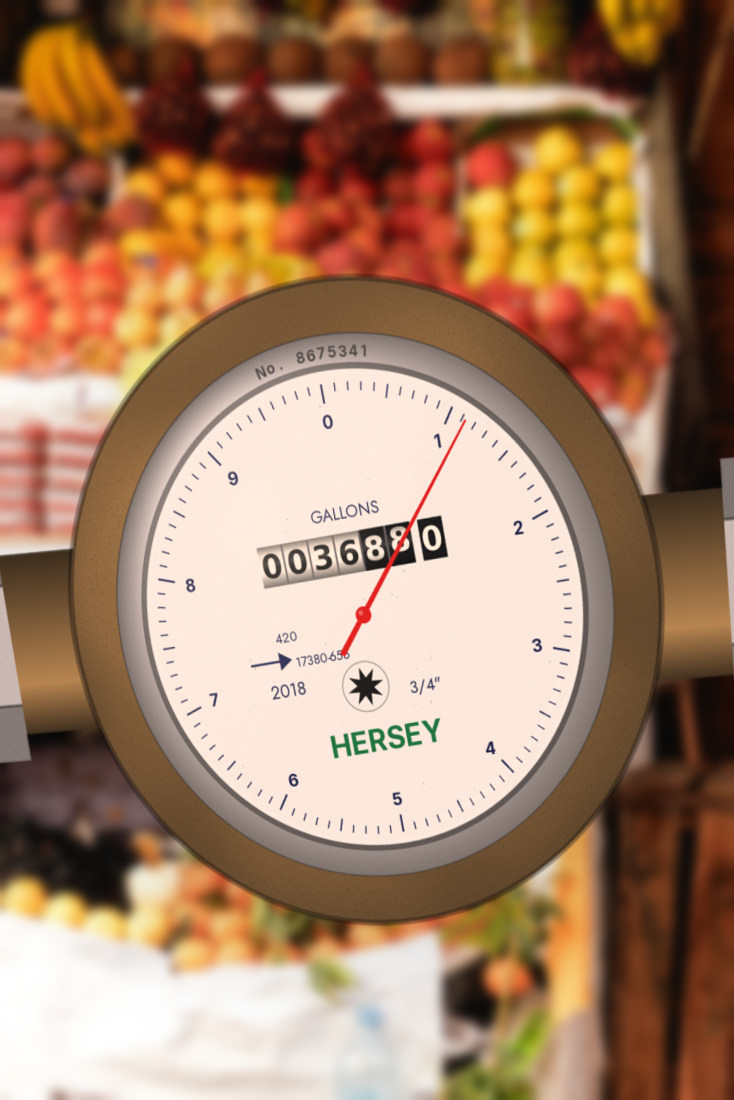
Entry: value=36881.1 unit=gal
